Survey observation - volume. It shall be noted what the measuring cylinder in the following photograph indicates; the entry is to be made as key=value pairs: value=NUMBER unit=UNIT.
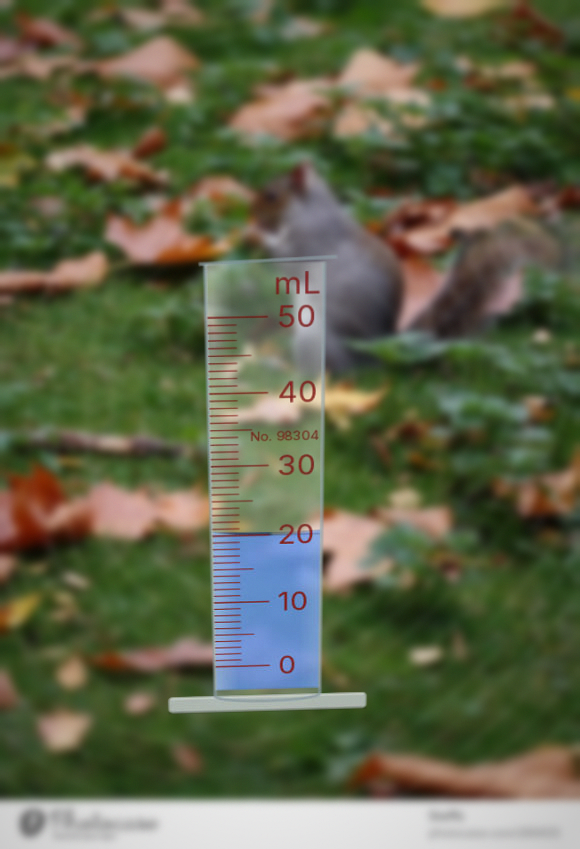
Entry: value=20 unit=mL
